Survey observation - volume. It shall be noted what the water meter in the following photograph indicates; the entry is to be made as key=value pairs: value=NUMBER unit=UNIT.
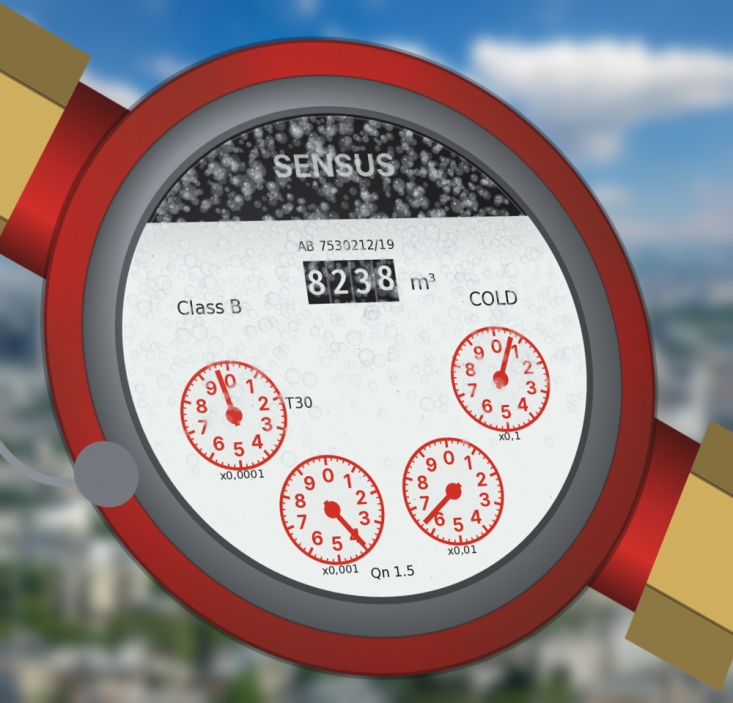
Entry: value=8238.0639 unit=m³
